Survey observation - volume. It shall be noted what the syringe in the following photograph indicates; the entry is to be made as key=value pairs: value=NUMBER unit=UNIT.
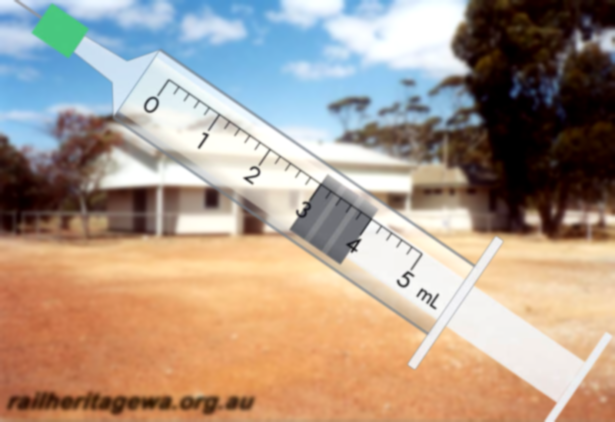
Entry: value=3 unit=mL
